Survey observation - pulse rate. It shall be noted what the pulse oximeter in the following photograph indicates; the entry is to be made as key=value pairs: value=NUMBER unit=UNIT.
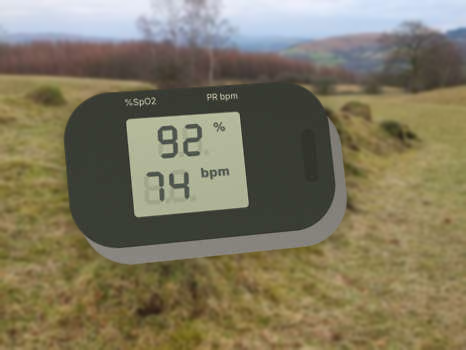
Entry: value=74 unit=bpm
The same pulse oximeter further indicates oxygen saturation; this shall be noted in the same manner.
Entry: value=92 unit=%
